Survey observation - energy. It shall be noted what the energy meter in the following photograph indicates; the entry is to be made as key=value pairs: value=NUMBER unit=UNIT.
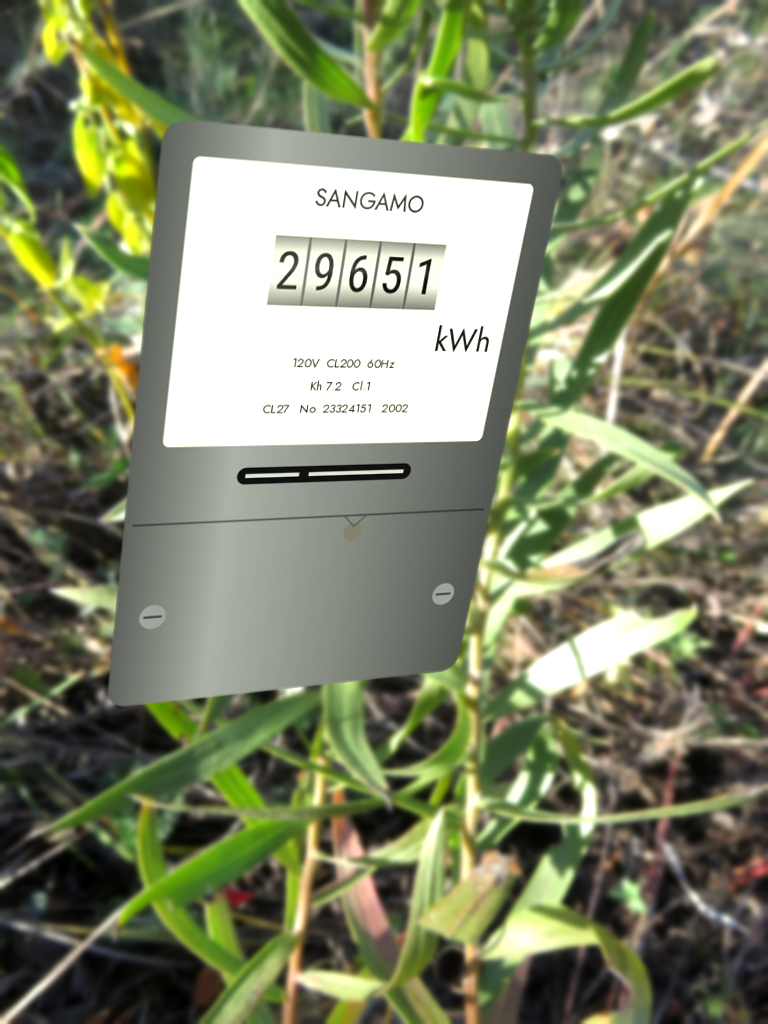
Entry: value=29651 unit=kWh
